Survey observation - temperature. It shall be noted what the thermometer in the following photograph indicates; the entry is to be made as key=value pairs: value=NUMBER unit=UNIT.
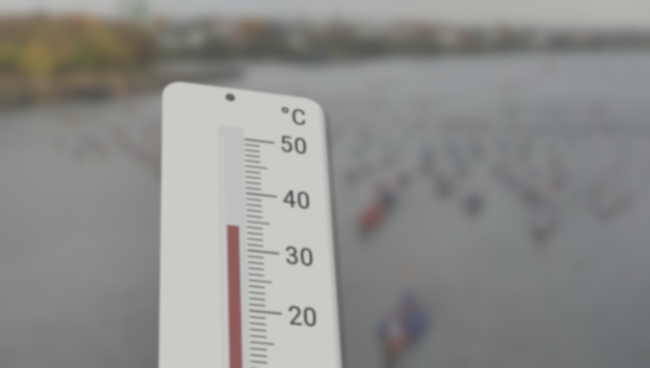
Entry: value=34 unit=°C
